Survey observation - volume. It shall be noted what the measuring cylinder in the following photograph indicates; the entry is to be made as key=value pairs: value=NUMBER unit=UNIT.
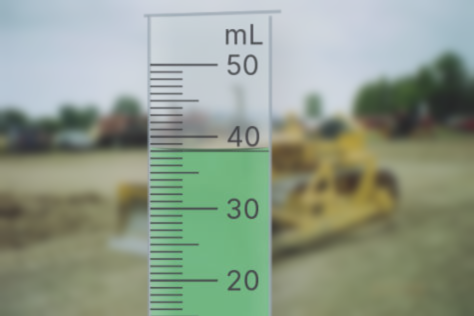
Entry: value=38 unit=mL
